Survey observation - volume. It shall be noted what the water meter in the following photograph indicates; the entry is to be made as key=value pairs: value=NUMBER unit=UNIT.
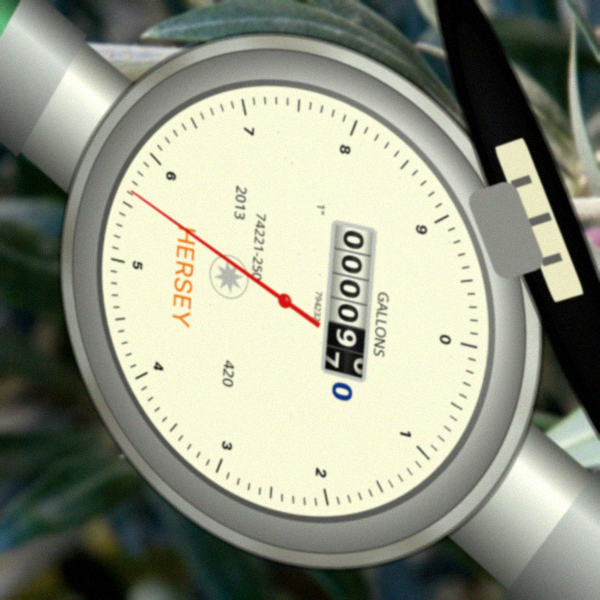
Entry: value=965.6 unit=gal
